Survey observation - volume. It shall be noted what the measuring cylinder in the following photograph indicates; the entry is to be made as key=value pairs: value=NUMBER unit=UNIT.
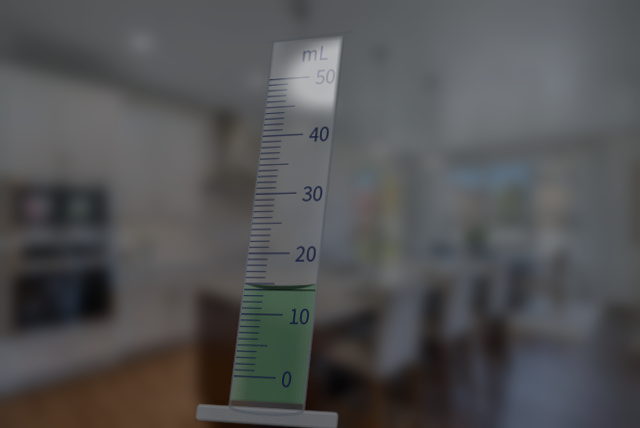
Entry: value=14 unit=mL
